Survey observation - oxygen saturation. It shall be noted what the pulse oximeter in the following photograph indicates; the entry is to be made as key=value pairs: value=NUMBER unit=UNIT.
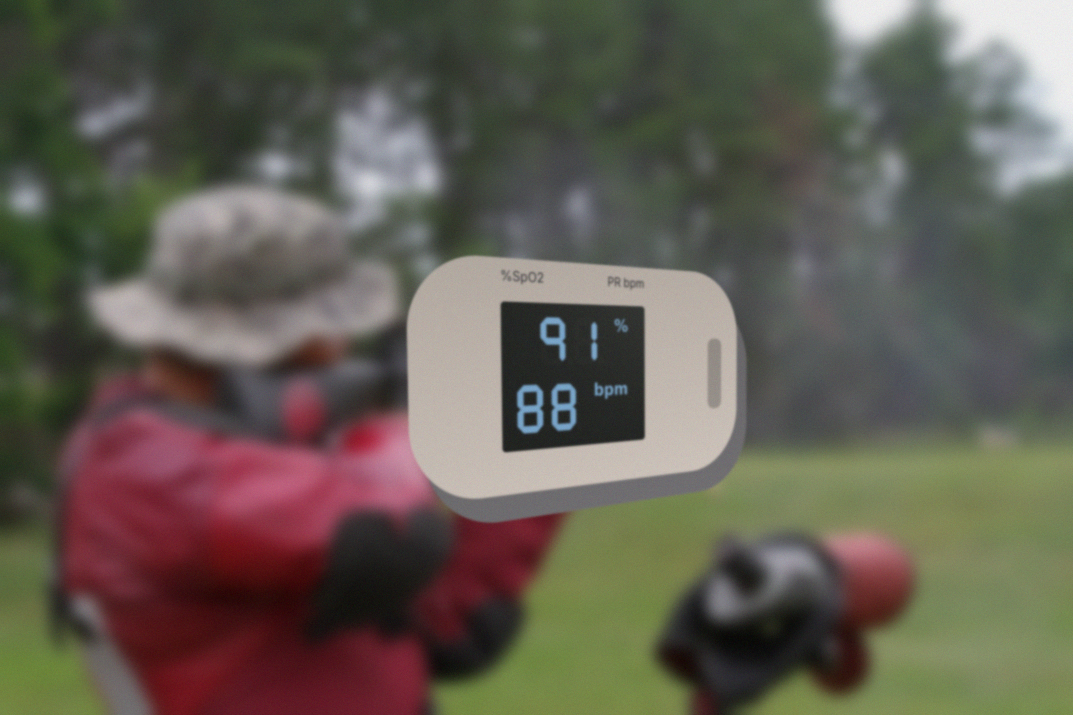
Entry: value=91 unit=%
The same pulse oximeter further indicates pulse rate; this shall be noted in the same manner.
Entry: value=88 unit=bpm
